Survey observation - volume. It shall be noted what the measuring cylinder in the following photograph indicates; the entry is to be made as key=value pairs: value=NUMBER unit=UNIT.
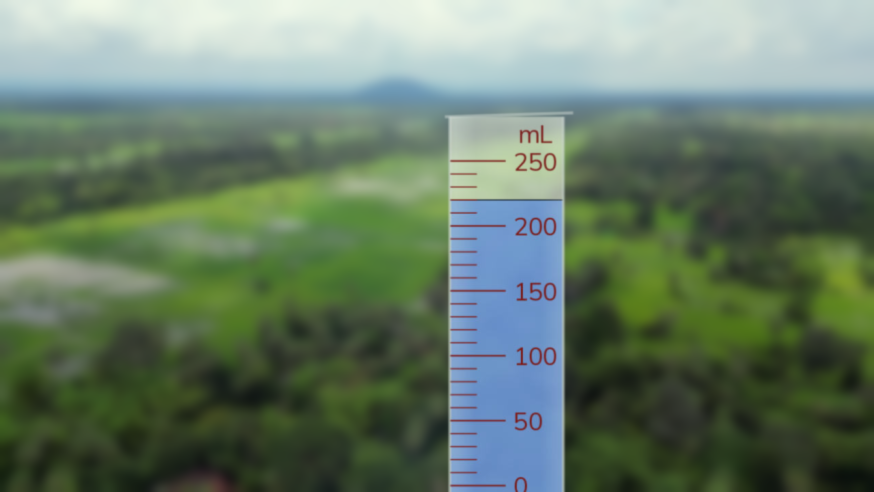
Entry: value=220 unit=mL
